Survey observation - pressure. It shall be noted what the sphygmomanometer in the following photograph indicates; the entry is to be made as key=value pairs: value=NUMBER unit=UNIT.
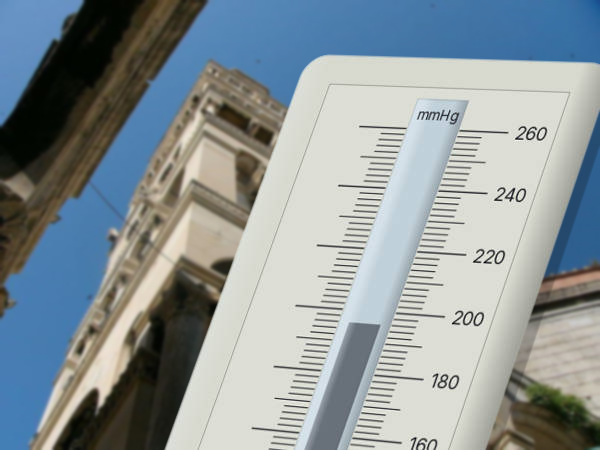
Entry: value=196 unit=mmHg
